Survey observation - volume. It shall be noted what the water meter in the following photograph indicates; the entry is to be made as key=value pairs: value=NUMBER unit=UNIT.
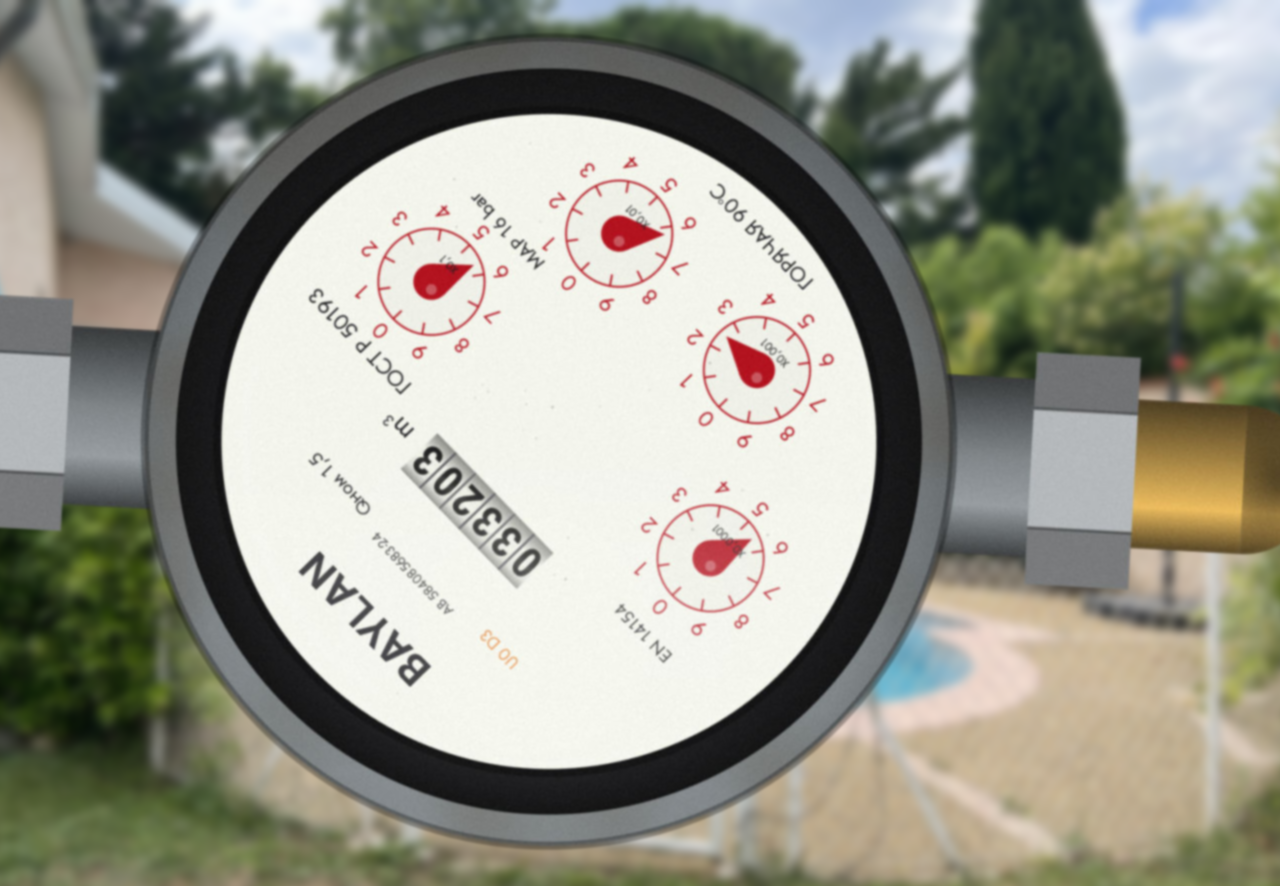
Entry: value=33203.5625 unit=m³
